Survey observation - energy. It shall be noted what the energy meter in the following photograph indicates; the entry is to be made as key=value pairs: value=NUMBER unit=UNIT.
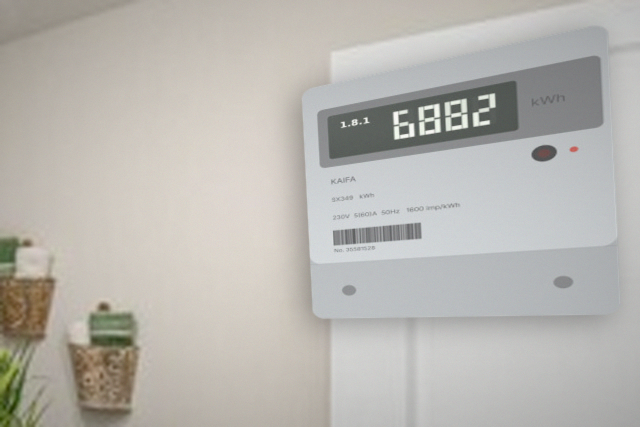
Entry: value=6882 unit=kWh
